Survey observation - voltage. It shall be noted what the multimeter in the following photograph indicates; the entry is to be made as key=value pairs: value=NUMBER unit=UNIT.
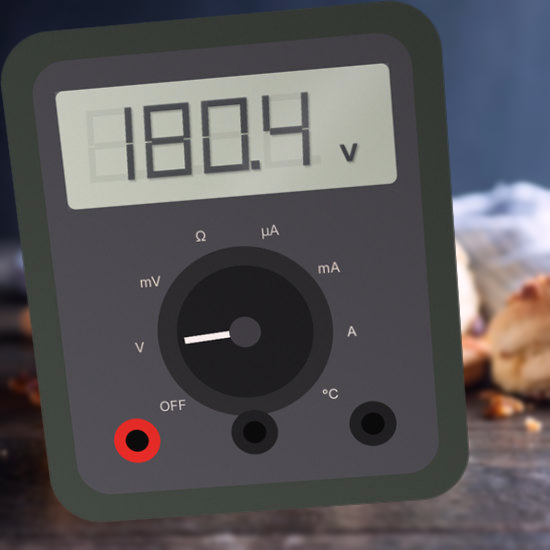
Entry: value=180.4 unit=V
